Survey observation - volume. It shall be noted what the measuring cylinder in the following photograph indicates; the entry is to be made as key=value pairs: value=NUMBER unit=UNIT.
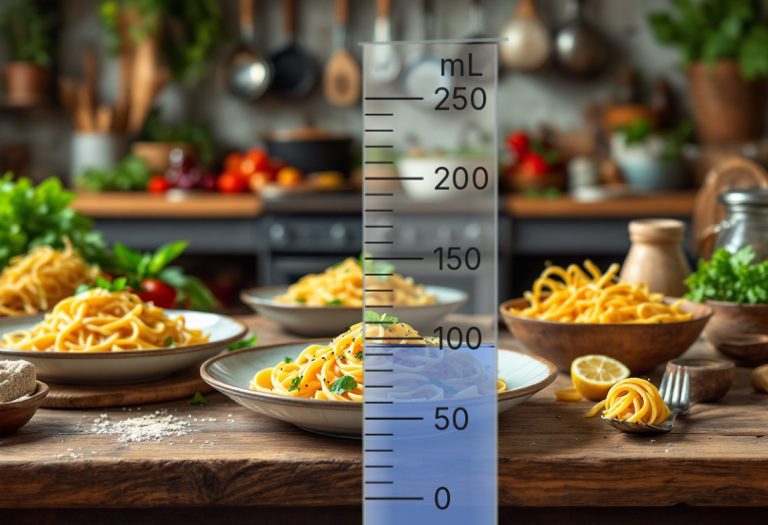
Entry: value=95 unit=mL
